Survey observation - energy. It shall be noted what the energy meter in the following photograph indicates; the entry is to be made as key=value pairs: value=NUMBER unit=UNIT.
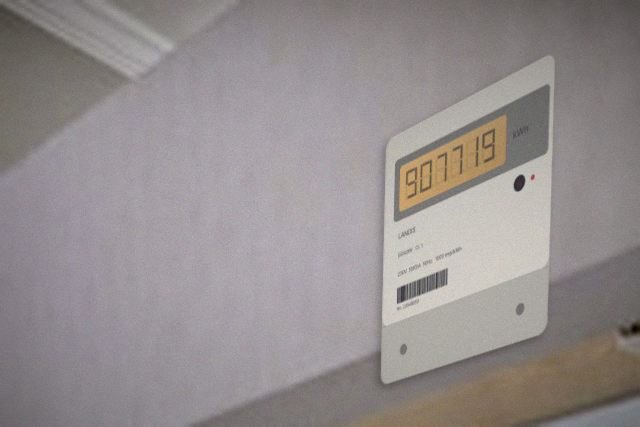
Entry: value=907719 unit=kWh
